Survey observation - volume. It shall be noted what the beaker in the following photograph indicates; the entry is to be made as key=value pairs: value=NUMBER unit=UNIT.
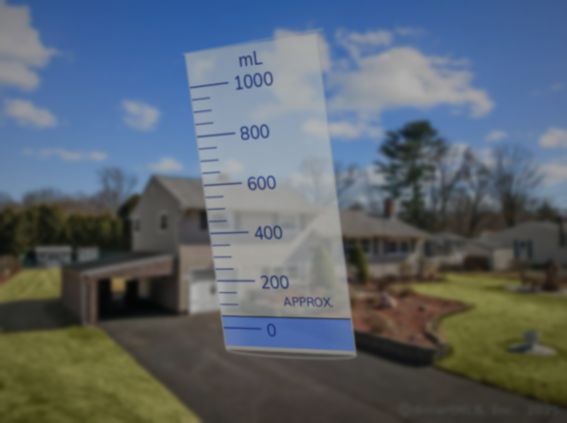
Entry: value=50 unit=mL
